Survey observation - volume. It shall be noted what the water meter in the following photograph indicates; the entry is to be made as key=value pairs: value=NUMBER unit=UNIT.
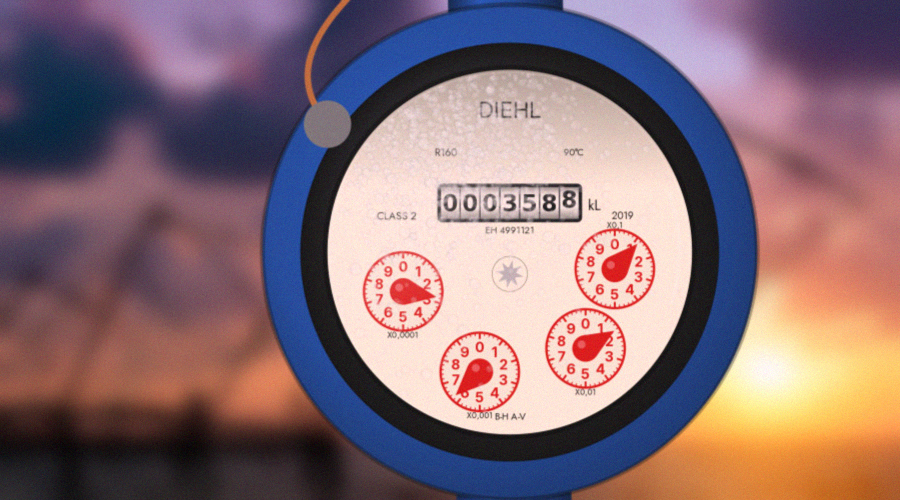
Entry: value=3588.1162 unit=kL
